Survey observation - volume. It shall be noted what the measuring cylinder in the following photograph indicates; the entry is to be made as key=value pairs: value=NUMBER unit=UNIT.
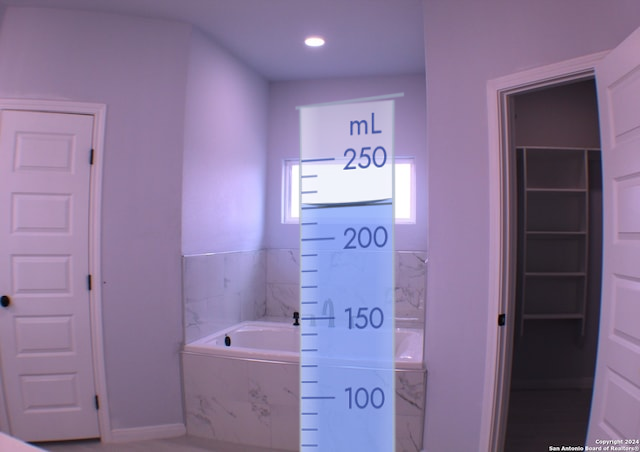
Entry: value=220 unit=mL
